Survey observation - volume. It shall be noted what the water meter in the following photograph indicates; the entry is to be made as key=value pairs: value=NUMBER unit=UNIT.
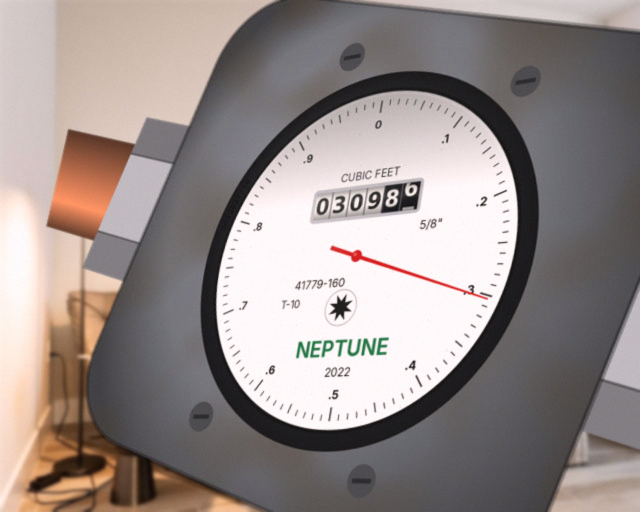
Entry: value=30986.30 unit=ft³
